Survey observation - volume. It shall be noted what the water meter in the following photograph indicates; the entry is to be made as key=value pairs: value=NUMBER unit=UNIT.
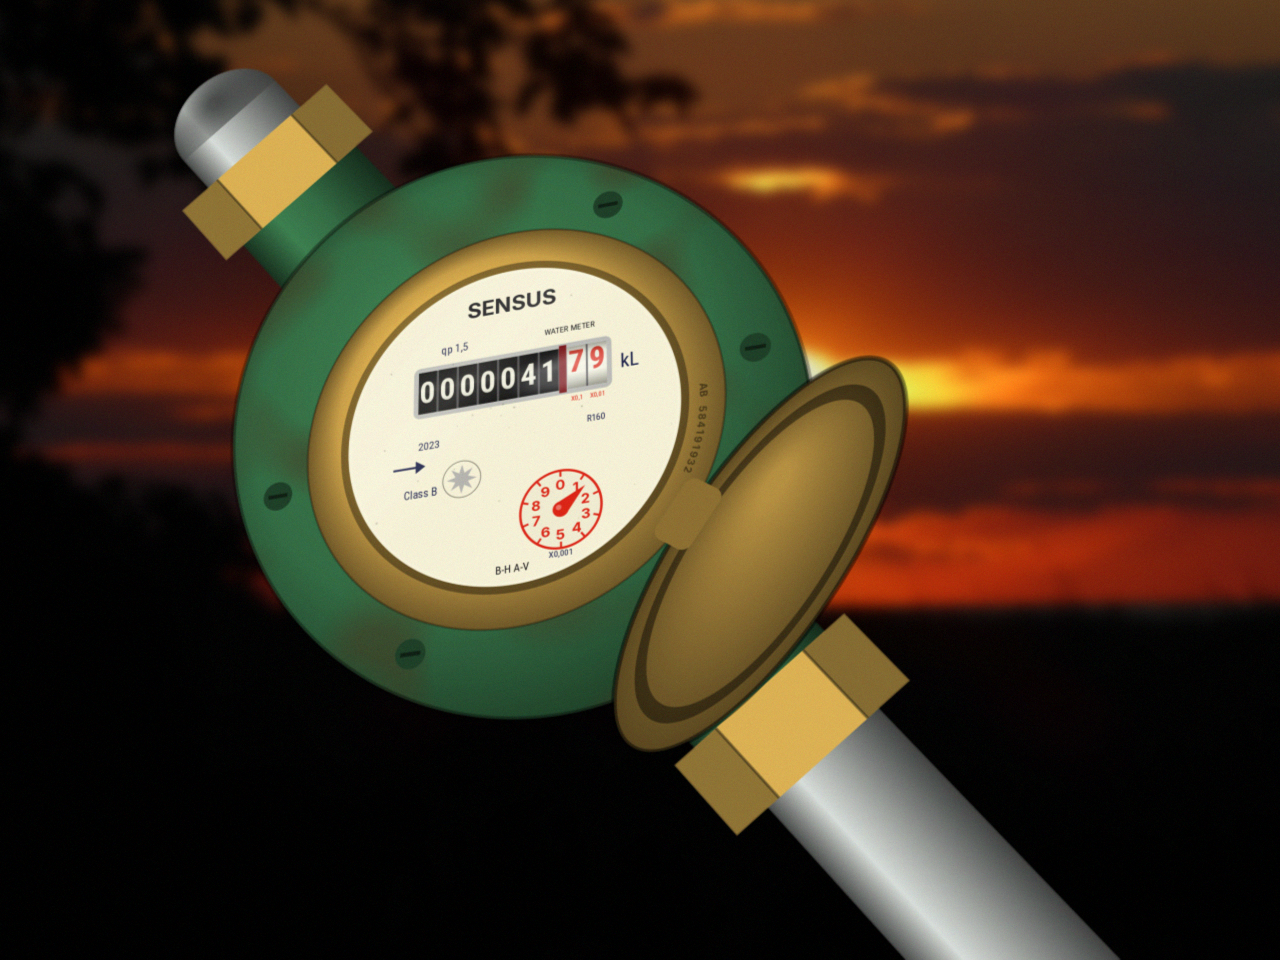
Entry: value=41.791 unit=kL
